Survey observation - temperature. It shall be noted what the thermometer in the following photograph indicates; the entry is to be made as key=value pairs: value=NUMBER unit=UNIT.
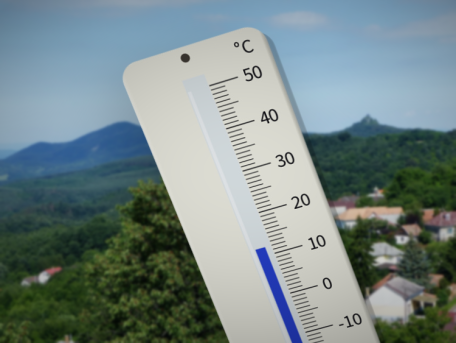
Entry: value=12 unit=°C
